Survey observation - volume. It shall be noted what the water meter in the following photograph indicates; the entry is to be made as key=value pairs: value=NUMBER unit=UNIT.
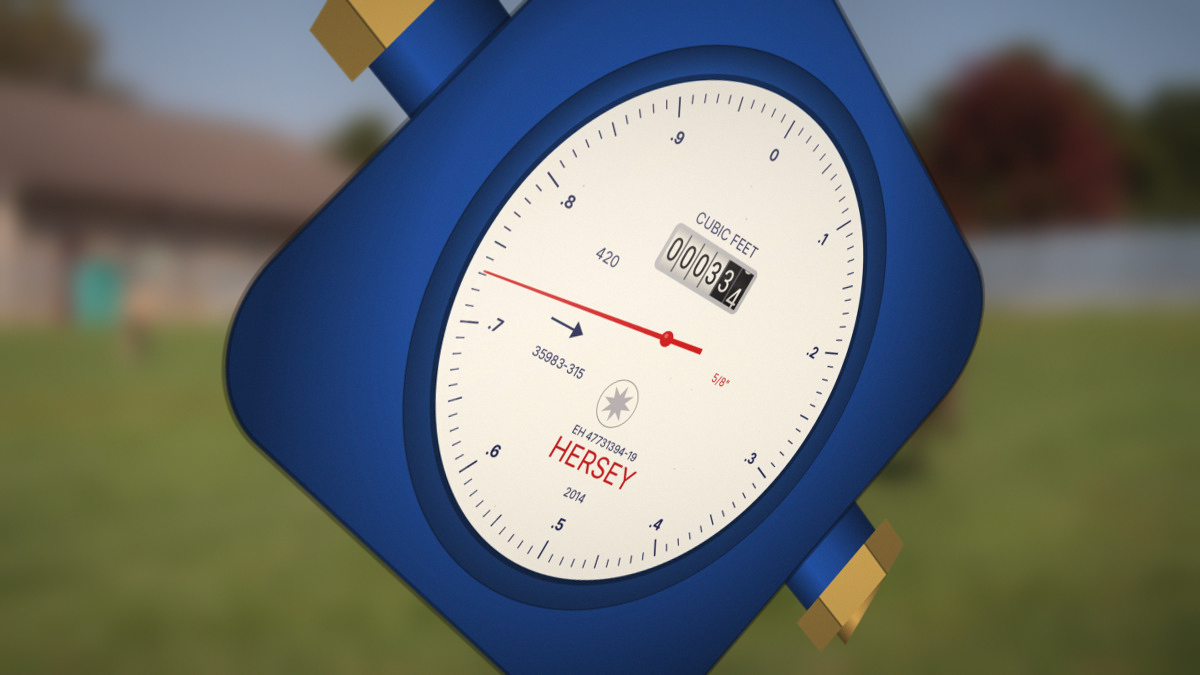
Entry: value=333.73 unit=ft³
